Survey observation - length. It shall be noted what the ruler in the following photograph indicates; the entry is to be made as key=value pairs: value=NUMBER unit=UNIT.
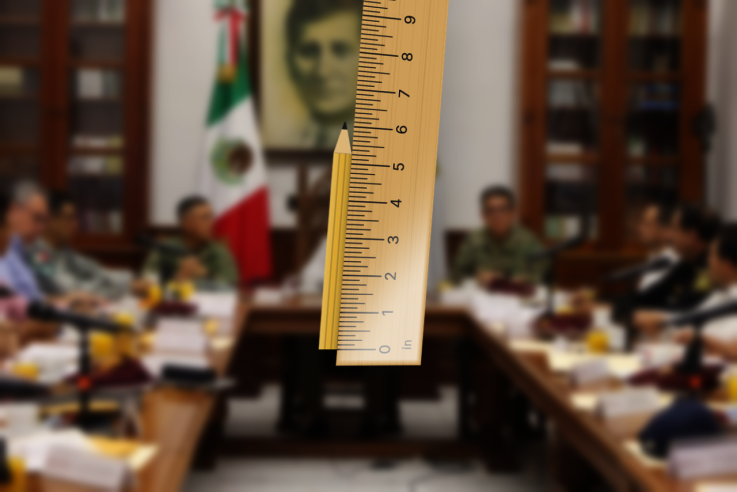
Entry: value=6.125 unit=in
